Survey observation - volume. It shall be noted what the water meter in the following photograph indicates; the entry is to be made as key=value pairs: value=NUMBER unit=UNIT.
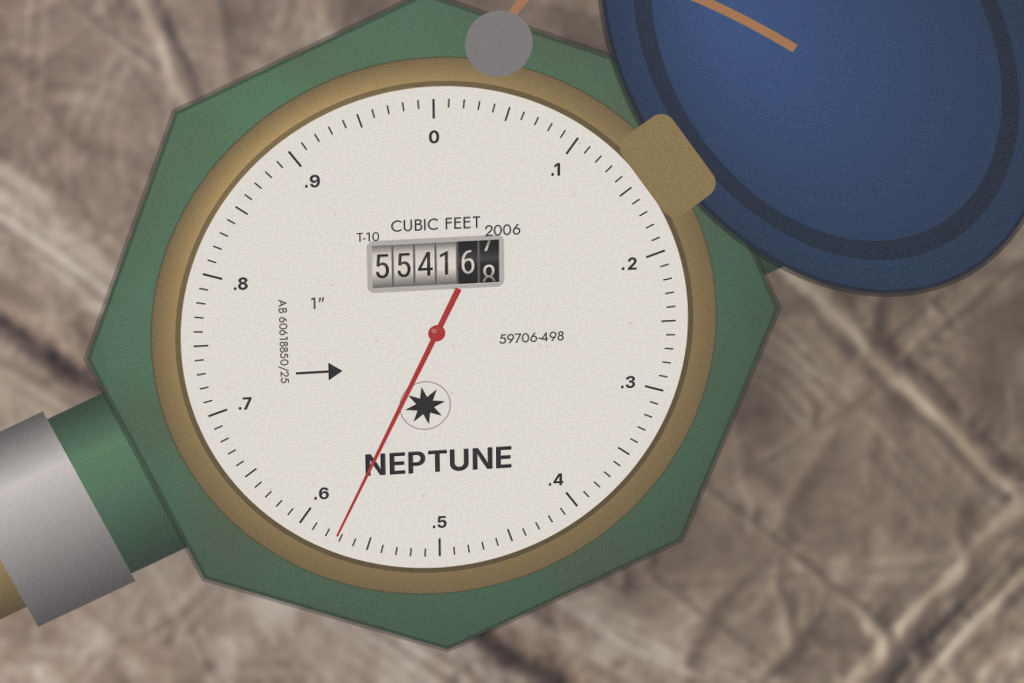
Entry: value=554167.57 unit=ft³
